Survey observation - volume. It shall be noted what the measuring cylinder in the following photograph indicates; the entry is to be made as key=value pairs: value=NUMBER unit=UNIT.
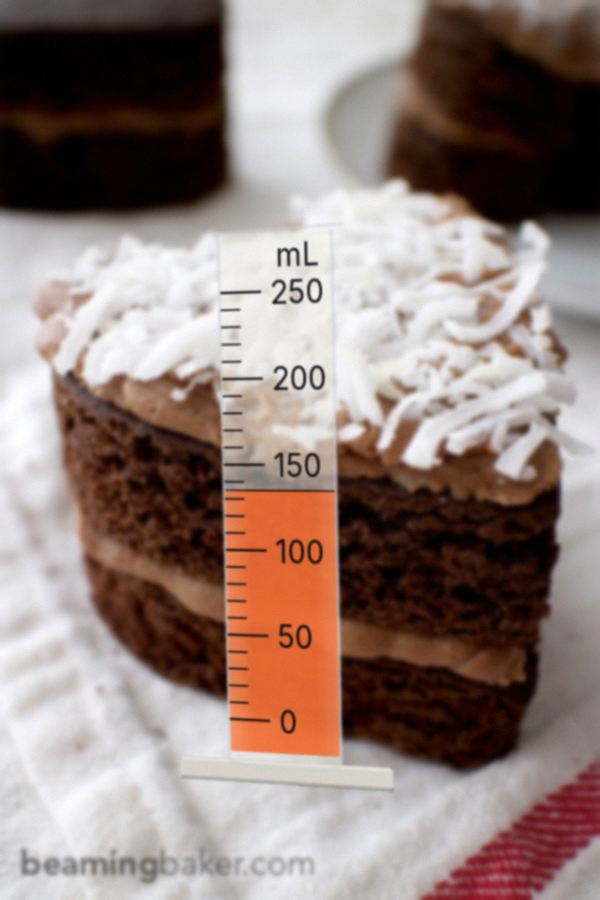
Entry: value=135 unit=mL
